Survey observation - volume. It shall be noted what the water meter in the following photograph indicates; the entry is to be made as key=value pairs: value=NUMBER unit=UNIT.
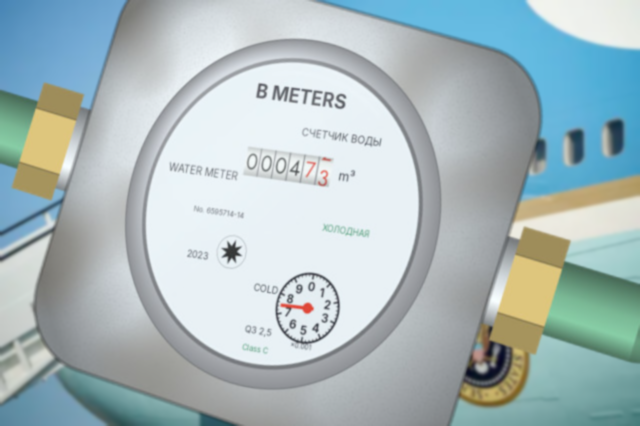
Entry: value=4.727 unit=m³
